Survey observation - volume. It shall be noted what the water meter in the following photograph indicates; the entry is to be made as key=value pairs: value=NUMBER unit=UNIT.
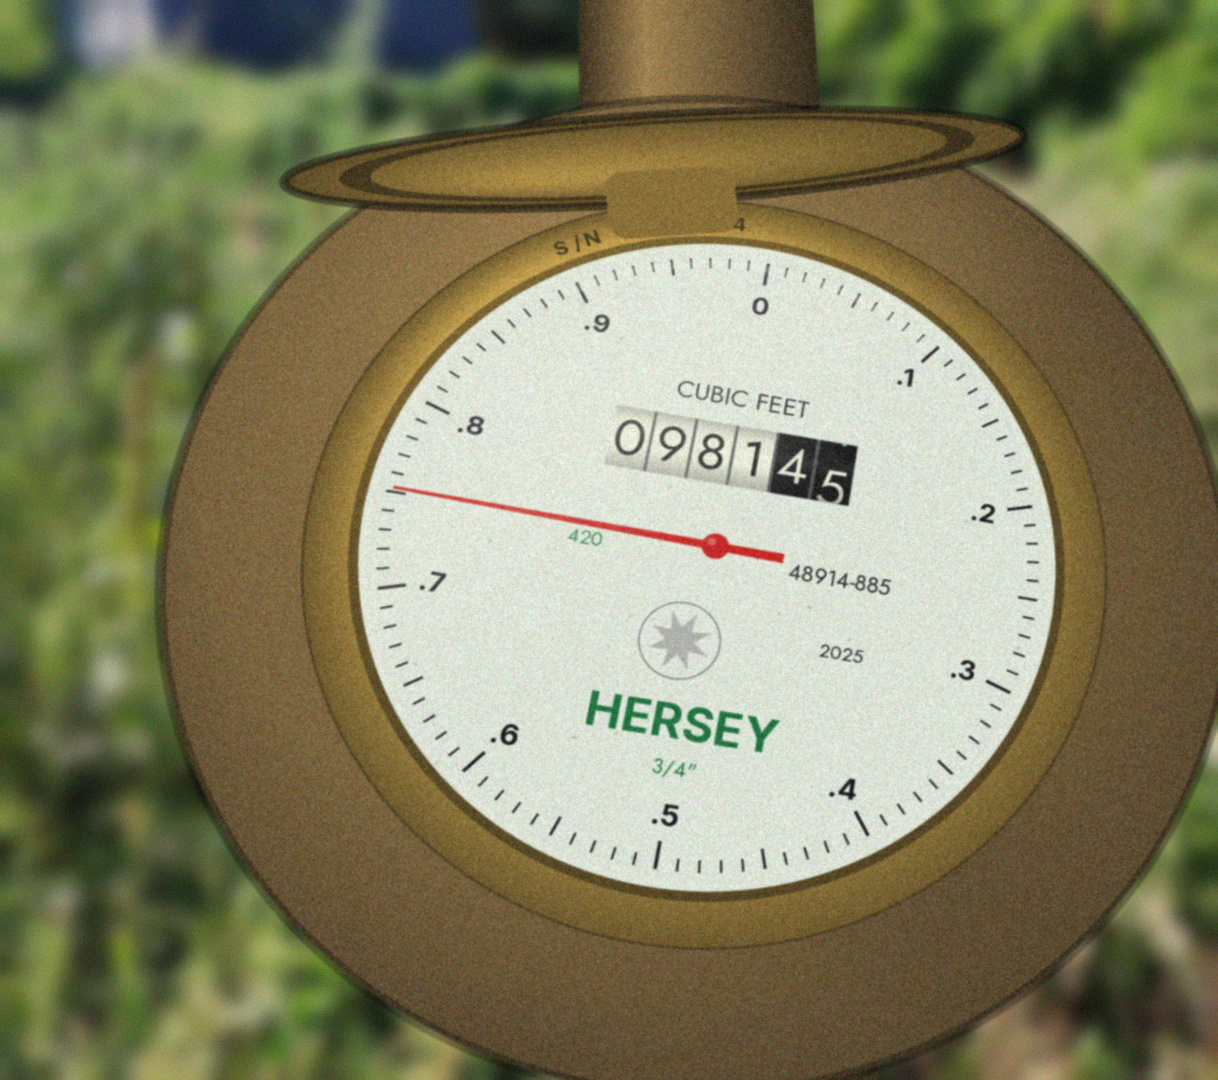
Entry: value=98144.75 unit=ft³
